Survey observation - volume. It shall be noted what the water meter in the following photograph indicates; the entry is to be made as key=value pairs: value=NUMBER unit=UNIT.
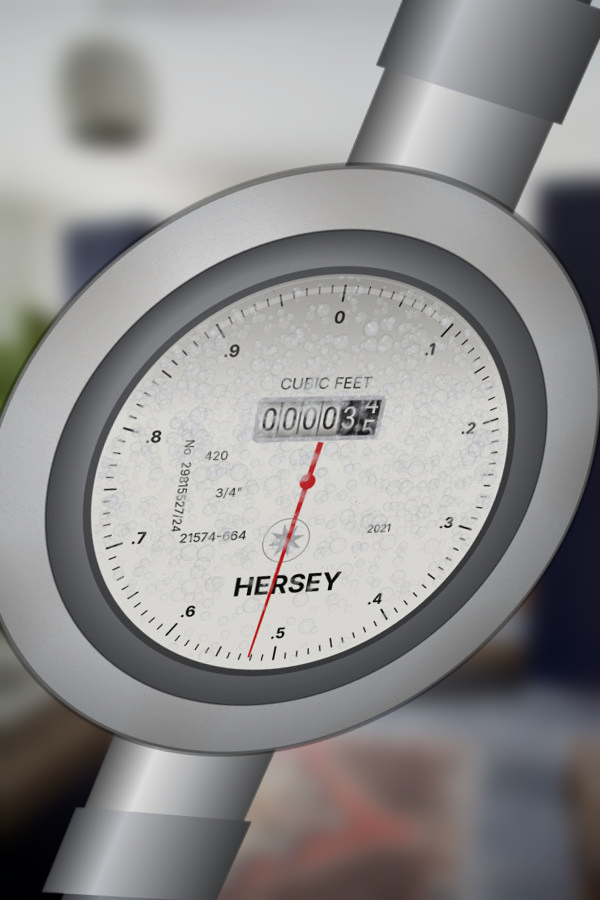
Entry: value=34.52 unit=ft³
